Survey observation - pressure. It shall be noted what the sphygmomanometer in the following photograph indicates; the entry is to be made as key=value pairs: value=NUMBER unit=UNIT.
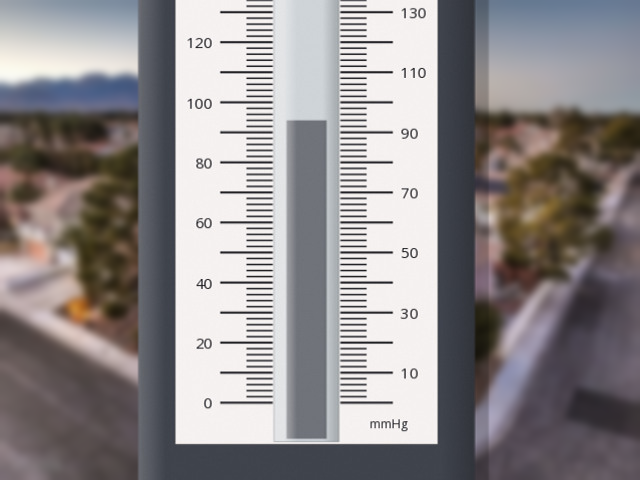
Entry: value=94 unit=mmHg
